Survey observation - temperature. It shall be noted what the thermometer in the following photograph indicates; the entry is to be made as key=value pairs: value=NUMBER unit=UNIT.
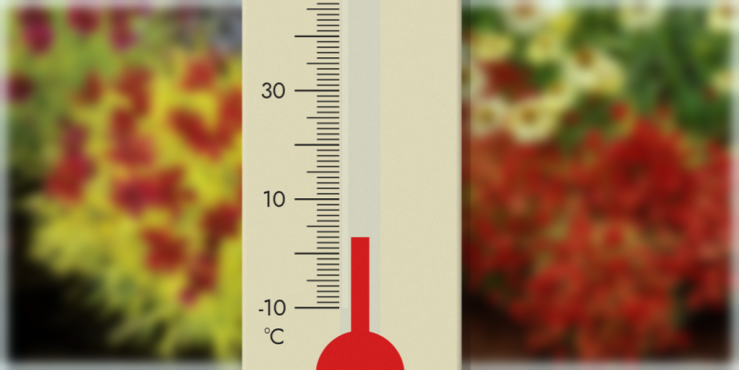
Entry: value=3 unit=°C
